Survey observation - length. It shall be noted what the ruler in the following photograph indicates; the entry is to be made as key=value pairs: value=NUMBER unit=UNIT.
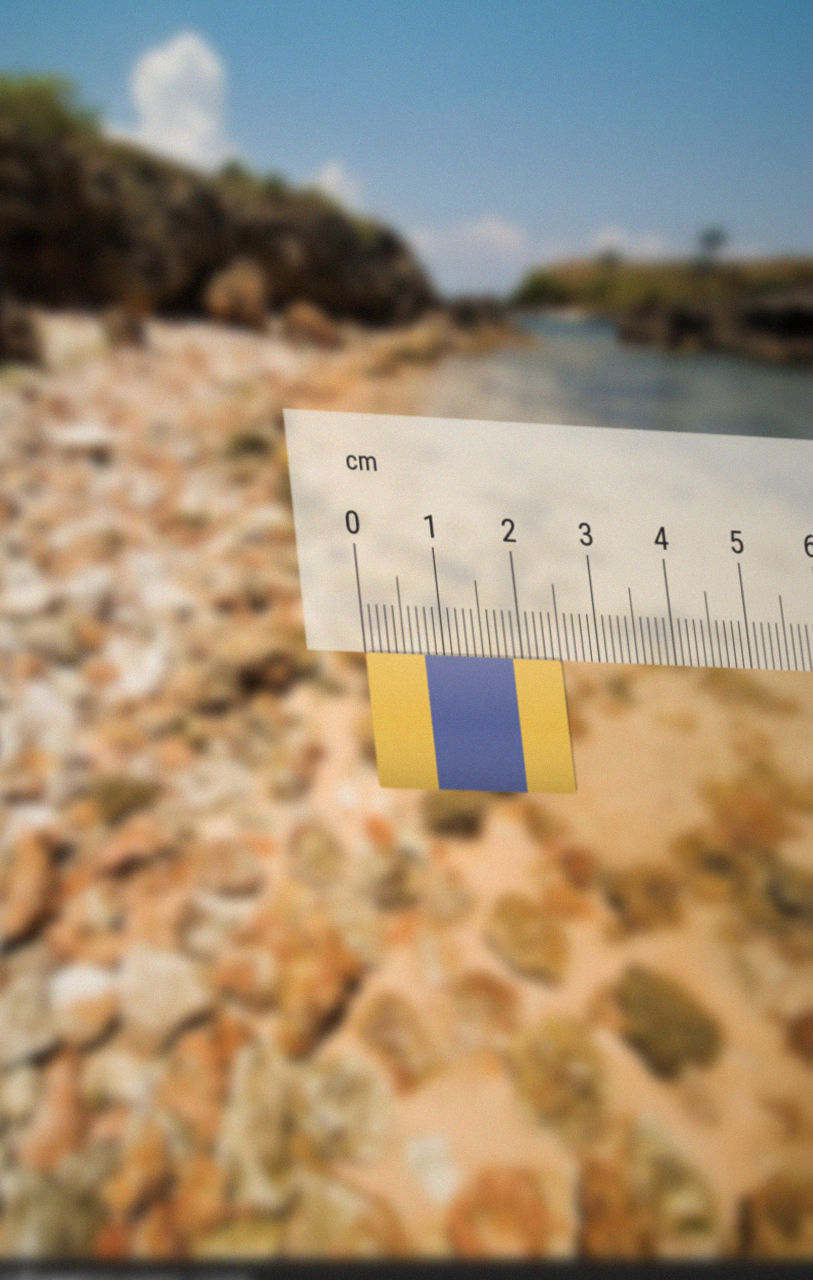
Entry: value=2.5 unit=cm
